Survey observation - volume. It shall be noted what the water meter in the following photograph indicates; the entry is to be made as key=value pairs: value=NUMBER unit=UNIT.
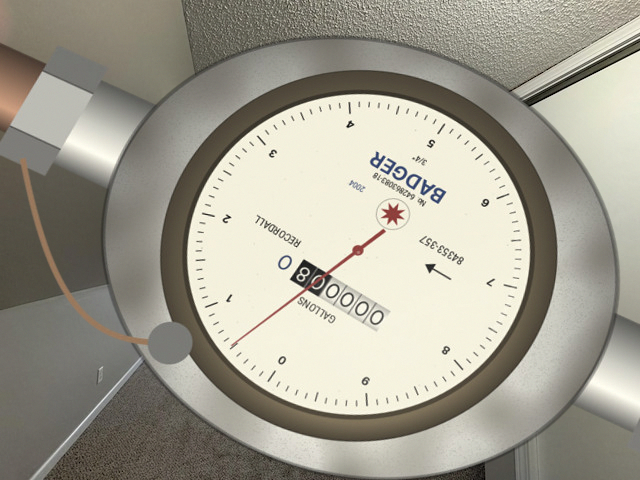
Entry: value=80.5 unit=gal
